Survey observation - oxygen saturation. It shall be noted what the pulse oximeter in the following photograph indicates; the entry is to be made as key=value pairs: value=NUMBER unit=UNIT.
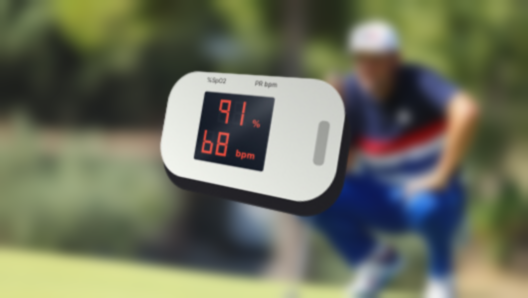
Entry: value=91 unit=%
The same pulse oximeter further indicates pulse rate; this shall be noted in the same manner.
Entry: value=68 unit=bpm
